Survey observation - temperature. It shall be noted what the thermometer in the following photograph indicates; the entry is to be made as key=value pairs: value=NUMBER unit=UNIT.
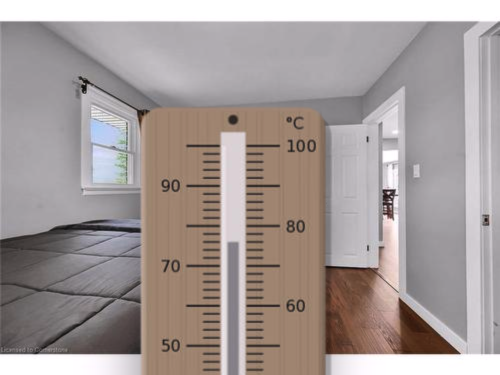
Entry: value=76 unit=°C
